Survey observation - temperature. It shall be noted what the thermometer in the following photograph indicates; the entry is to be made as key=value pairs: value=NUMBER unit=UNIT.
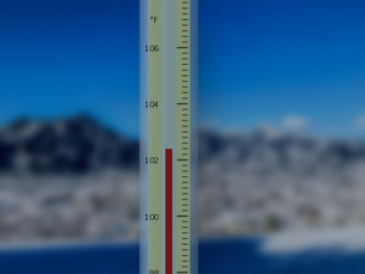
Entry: value=102.4 unit=°F
